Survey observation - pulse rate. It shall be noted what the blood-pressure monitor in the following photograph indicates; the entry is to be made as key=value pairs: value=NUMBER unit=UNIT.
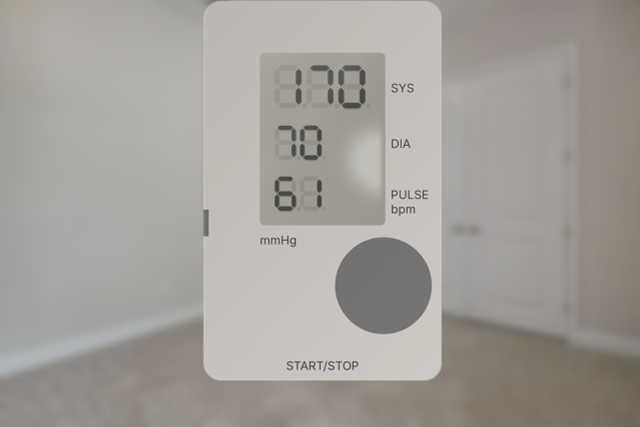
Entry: value=61 unit=bpm
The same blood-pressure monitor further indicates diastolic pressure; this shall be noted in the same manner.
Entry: value=70 unit=mmHg
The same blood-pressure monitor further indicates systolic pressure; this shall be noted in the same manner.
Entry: value=170 unit=mmHg
